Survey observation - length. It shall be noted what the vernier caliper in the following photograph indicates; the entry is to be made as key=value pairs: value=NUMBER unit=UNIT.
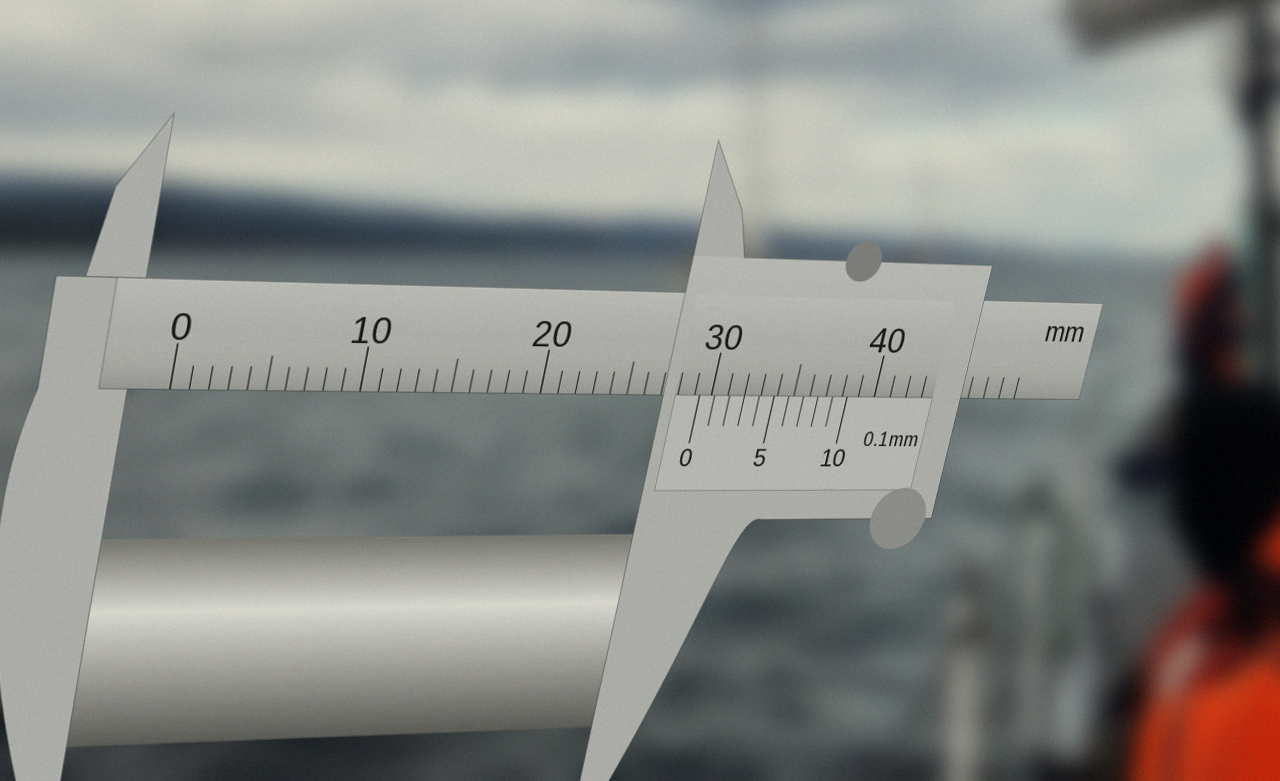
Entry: value=29.3 unit=mm
